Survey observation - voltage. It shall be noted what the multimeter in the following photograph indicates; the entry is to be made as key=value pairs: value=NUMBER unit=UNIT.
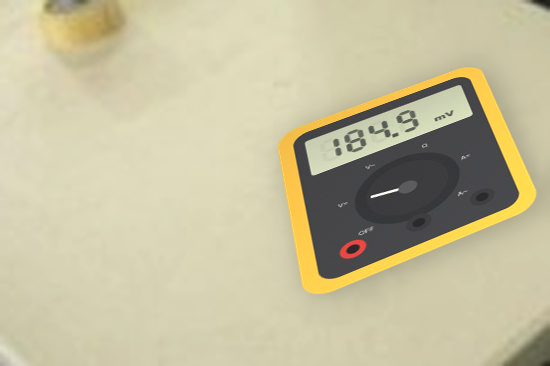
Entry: value=184.9 unit=mV
